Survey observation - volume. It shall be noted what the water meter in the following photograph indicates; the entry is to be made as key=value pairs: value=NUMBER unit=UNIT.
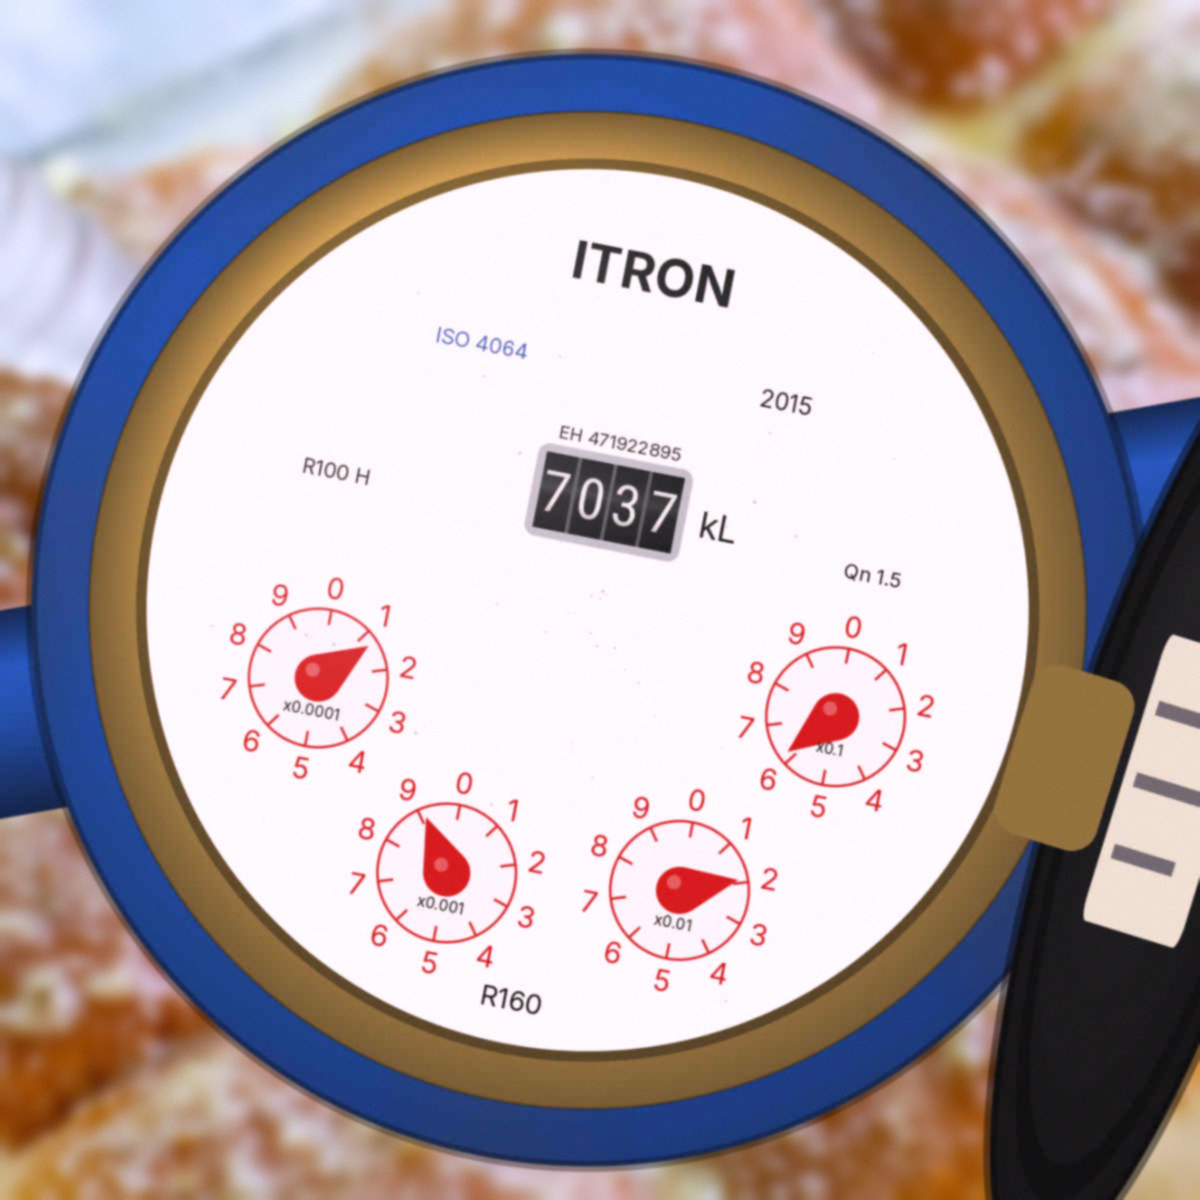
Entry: value=7037.6191 unit=kL
